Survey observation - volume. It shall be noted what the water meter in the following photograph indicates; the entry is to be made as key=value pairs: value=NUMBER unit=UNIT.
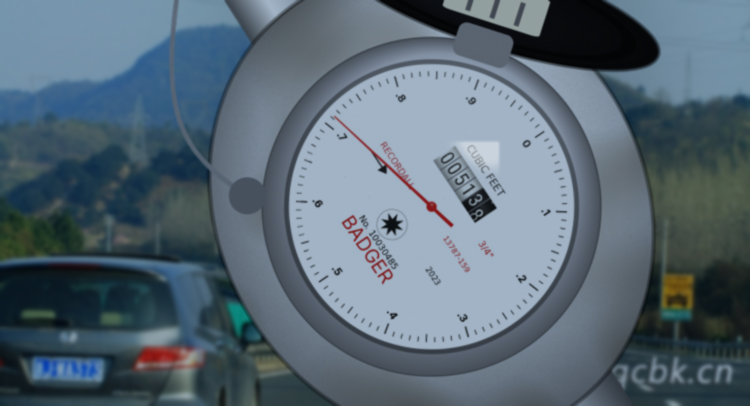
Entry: value=5137.71 unit=ft³
